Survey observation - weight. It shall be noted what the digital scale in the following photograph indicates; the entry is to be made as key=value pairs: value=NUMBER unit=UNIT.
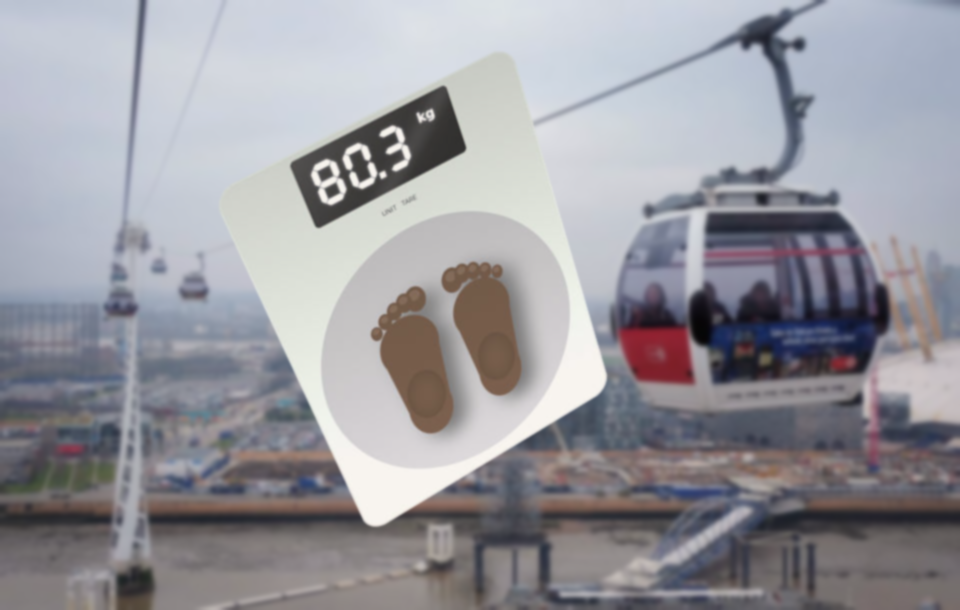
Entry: value=80.3 unit=kg
